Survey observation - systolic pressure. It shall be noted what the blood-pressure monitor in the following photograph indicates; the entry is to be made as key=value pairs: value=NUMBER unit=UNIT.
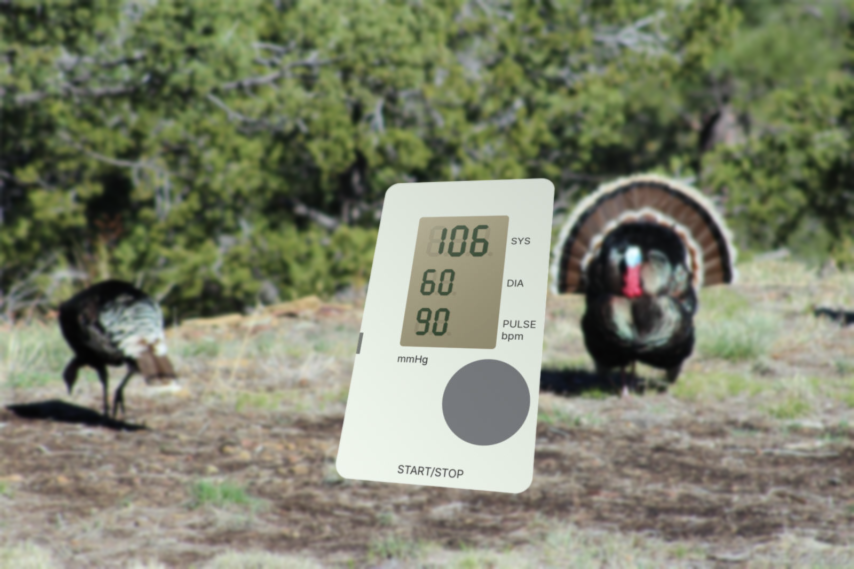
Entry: value=106 unit=mmHg
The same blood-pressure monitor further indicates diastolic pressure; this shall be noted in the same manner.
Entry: value=60 unit=mmHg
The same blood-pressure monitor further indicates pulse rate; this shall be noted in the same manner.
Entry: value=90 unit=bpm
